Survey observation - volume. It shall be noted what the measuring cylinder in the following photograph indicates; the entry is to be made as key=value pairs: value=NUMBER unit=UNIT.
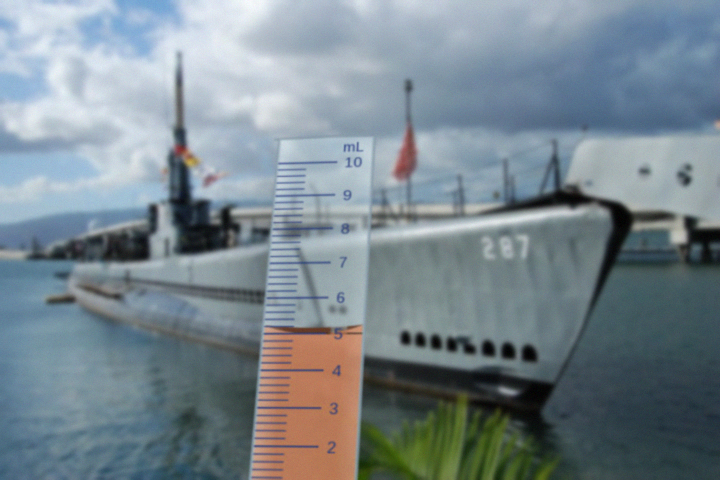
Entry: value=5 unit=mL
